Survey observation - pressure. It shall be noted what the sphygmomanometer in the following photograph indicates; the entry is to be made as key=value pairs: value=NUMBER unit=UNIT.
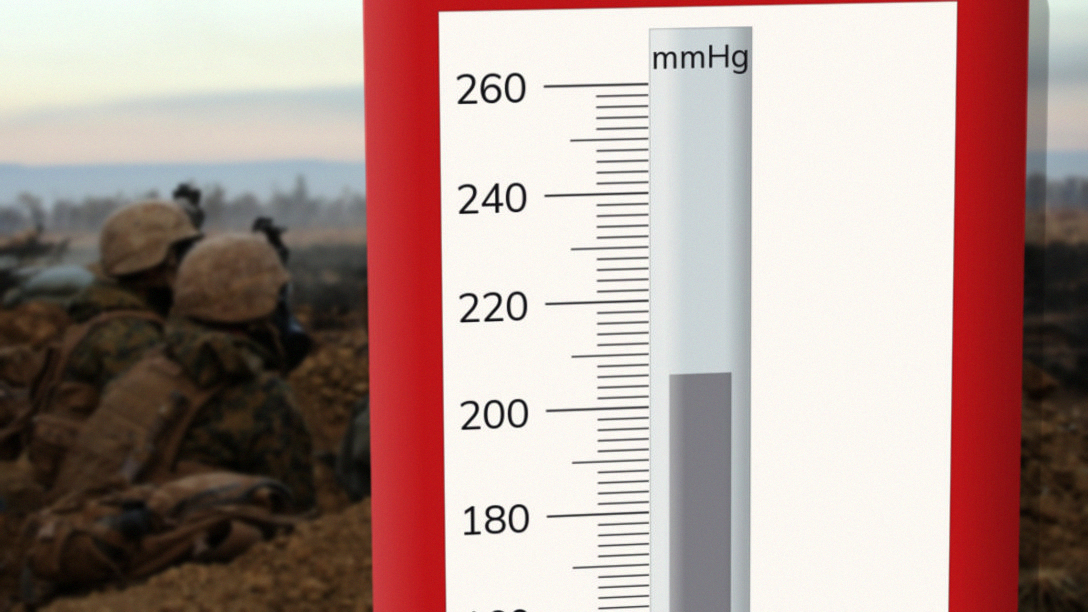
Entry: value=206 unit=mmHg
